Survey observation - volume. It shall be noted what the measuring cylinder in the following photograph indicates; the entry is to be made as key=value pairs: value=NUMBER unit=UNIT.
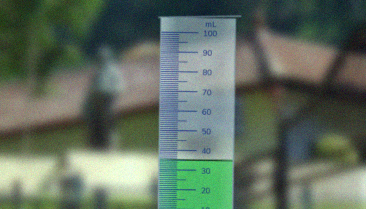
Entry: value=35 unit=mL
